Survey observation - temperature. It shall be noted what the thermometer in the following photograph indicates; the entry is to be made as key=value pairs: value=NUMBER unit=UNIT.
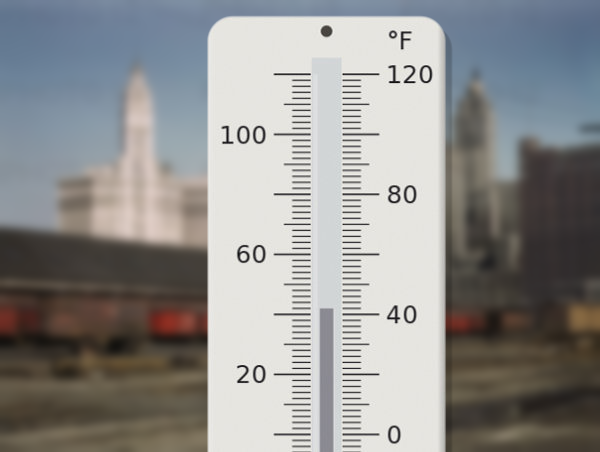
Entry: value=42 unit=°F
